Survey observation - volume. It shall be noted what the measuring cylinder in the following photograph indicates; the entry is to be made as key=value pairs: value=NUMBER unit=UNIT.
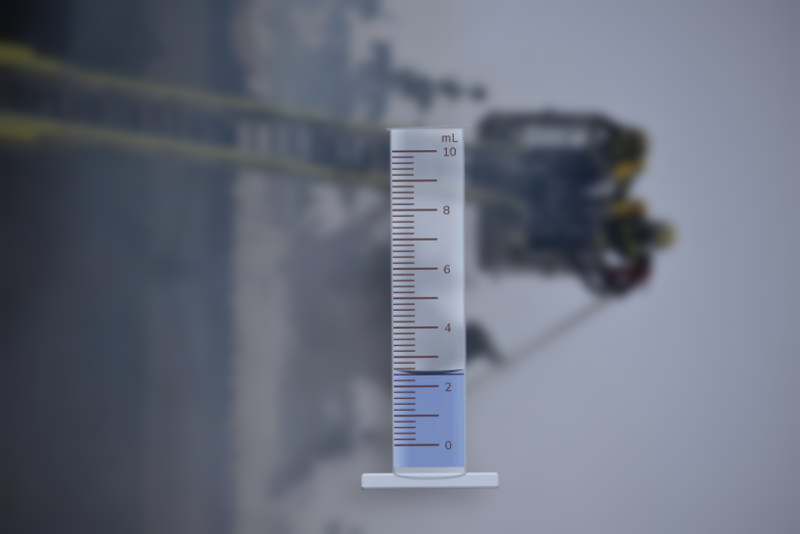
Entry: value=2.4 unit=mL
